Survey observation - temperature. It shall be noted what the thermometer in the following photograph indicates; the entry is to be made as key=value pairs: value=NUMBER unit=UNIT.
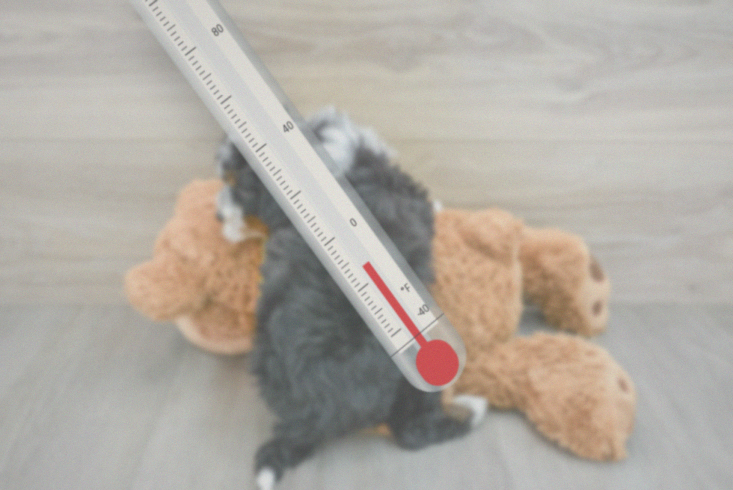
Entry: value=-14 unit=°F
